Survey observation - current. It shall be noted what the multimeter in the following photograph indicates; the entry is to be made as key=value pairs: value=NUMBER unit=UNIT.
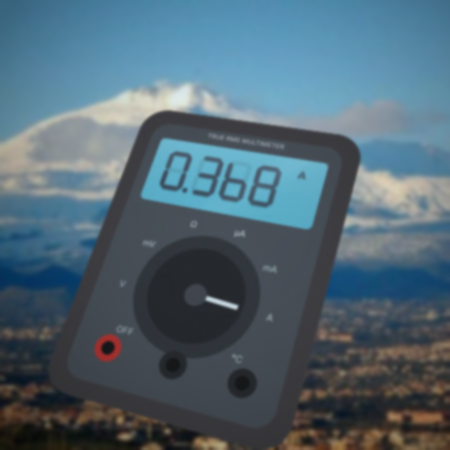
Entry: value=0.368 unit=A
